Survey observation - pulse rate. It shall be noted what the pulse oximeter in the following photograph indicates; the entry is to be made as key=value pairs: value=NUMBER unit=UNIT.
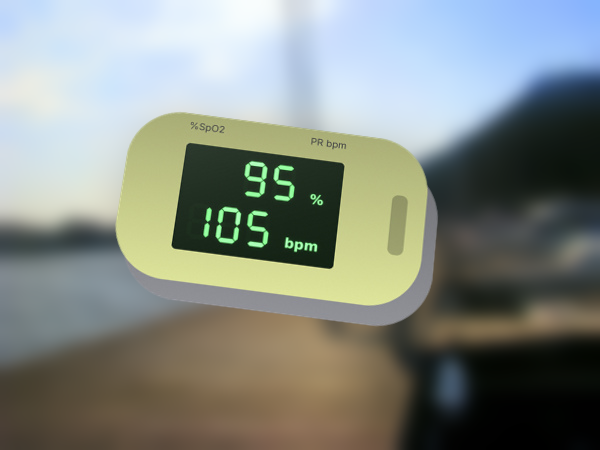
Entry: value=105 unit=bpm
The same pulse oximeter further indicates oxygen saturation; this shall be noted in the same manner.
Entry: value=95 unit=%
